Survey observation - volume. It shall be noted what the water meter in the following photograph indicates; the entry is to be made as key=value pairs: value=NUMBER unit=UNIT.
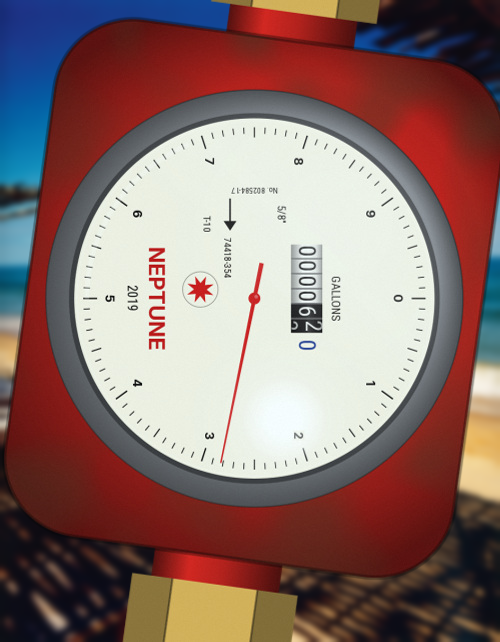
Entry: value=622.8 unit=gal
